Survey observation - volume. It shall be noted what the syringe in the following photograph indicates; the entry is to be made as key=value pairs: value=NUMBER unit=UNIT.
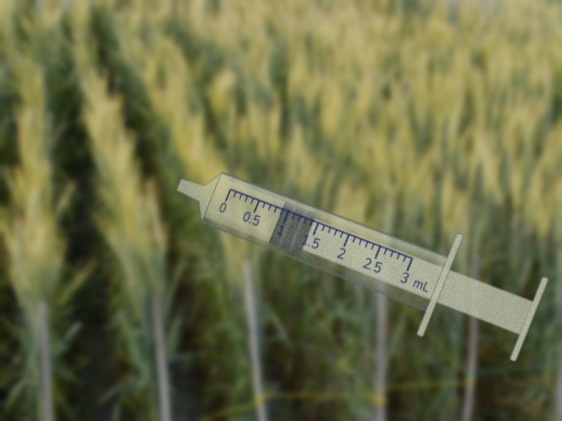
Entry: value=0.9 unit=mL
